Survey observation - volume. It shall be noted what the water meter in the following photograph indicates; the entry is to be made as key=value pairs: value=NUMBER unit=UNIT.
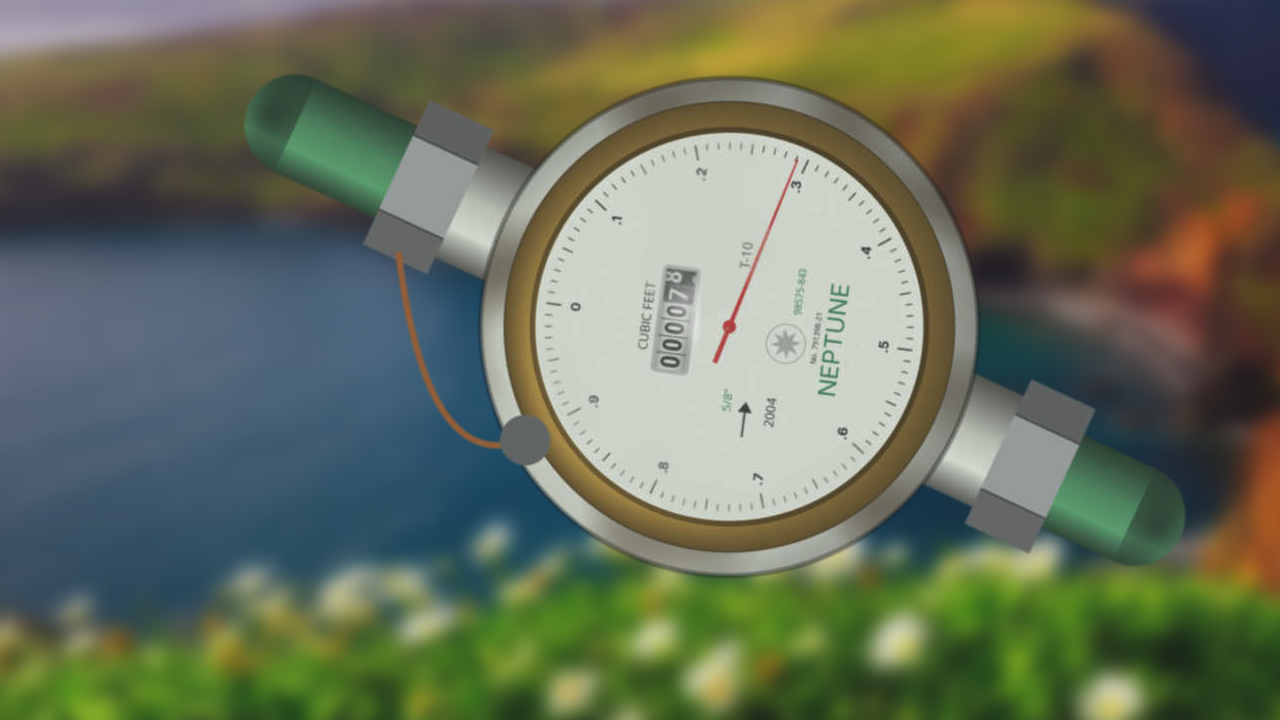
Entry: value=78.29 unit=ft³
